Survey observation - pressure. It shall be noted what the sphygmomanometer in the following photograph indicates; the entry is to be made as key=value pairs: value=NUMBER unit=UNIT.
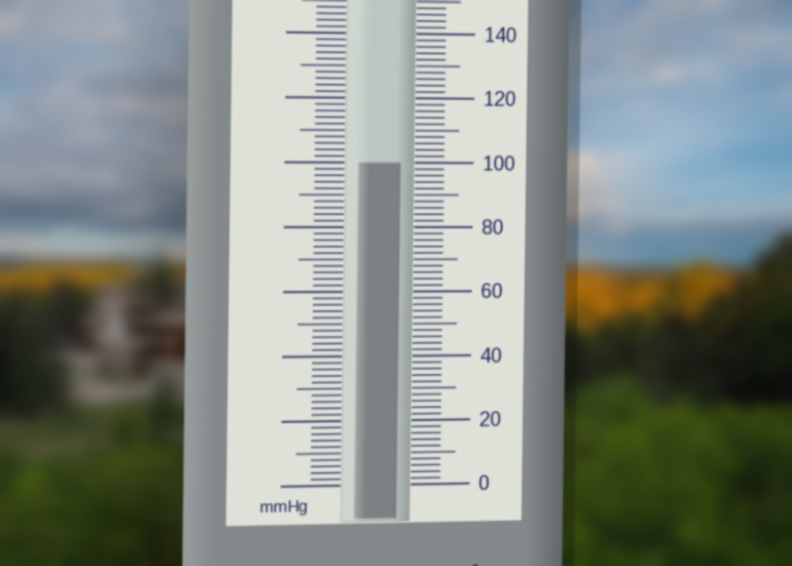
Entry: value=100 unit=mmHg
